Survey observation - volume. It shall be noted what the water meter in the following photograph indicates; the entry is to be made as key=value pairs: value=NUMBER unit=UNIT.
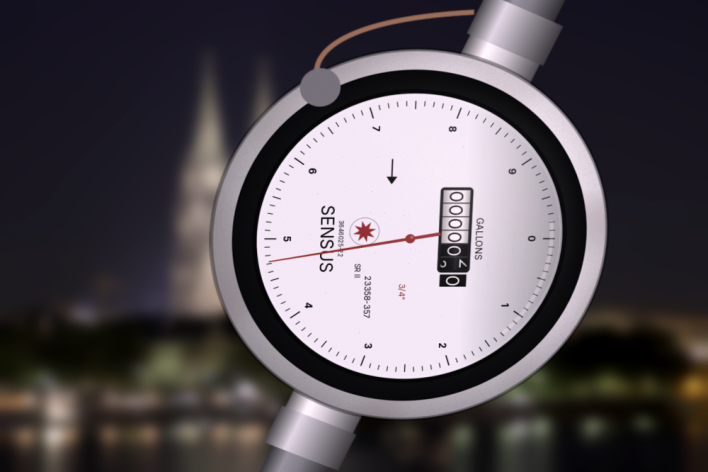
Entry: value=24.7 unit=gal
